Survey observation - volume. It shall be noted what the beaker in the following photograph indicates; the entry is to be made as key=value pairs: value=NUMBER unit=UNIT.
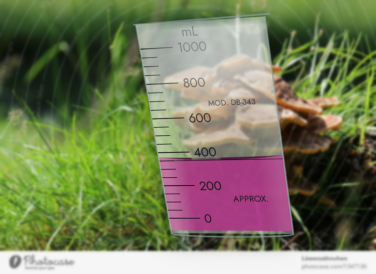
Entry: value=350 unit=mL
